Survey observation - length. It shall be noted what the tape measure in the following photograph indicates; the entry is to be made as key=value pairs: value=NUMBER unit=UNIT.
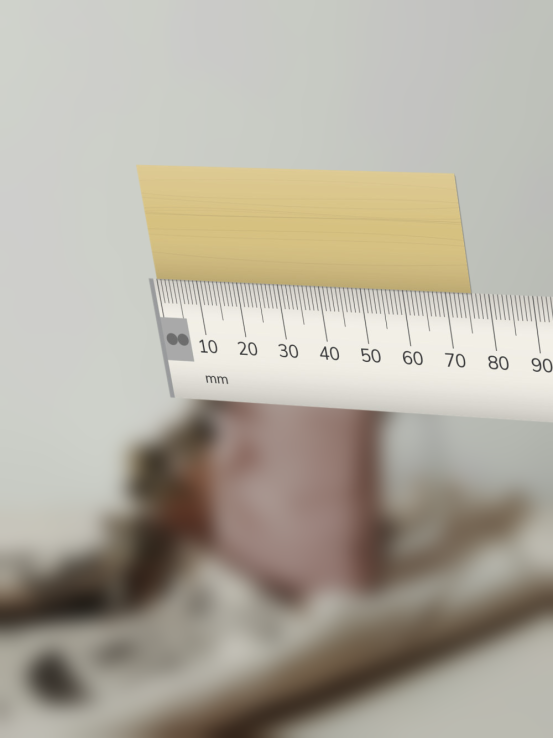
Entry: value=76 unit=mm
